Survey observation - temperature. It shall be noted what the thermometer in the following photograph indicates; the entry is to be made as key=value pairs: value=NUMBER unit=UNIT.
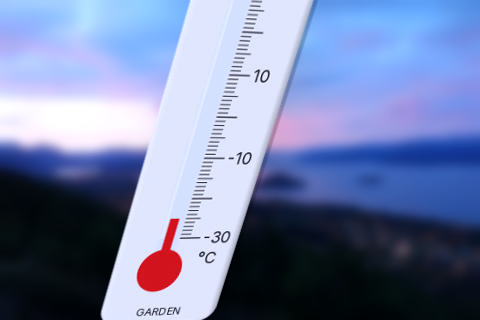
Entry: value=-25 unit=°C
